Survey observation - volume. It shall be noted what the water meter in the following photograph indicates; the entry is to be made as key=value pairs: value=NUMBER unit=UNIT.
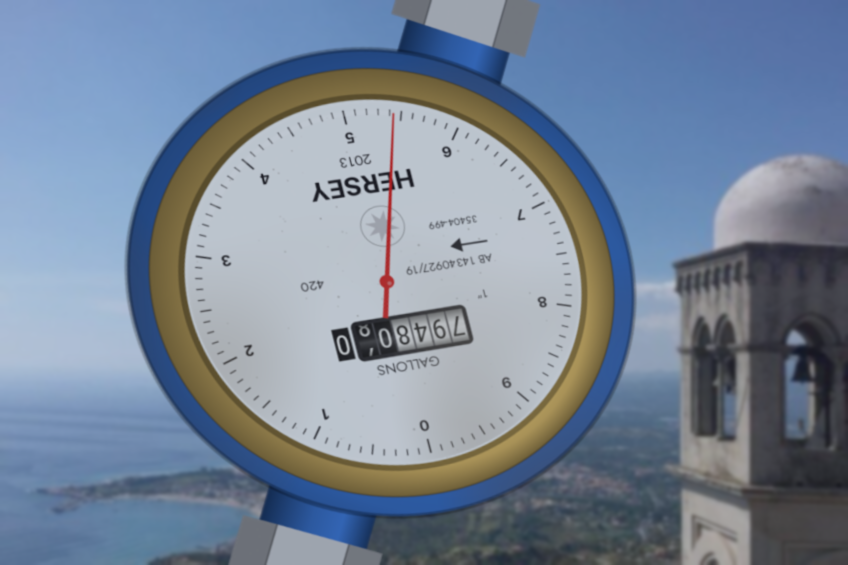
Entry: value=7948075.4 unit=gal
